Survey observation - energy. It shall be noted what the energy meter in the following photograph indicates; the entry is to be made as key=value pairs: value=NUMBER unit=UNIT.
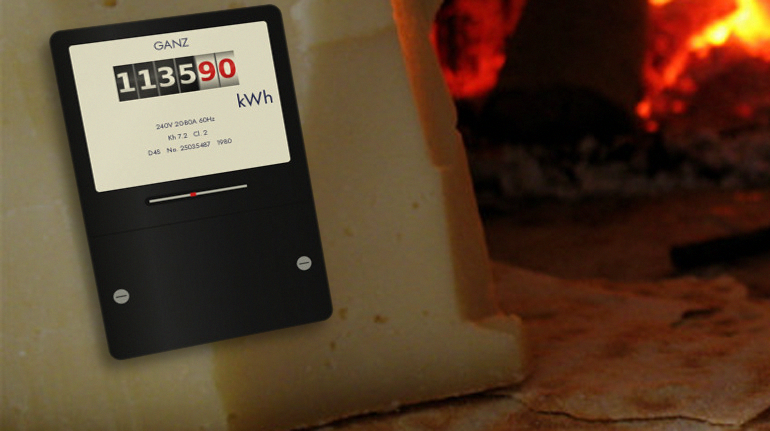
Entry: value=1135.90 unit=kWh
